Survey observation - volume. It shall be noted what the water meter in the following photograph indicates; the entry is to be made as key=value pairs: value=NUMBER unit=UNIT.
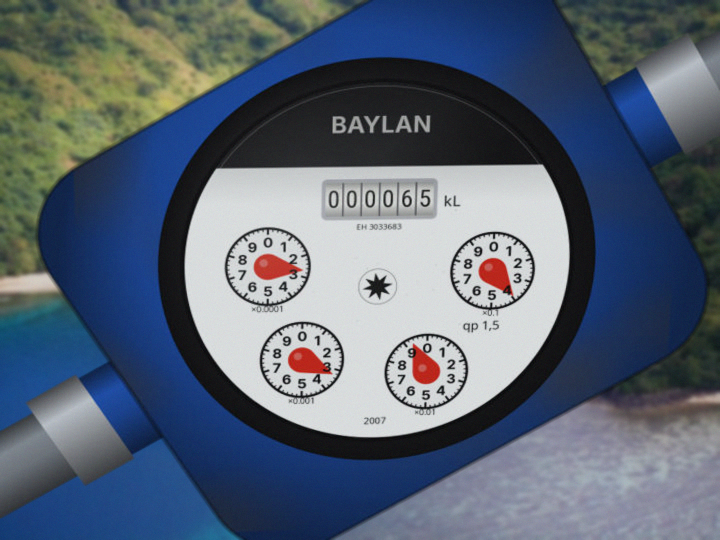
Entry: value=65.3932 unit=kL
